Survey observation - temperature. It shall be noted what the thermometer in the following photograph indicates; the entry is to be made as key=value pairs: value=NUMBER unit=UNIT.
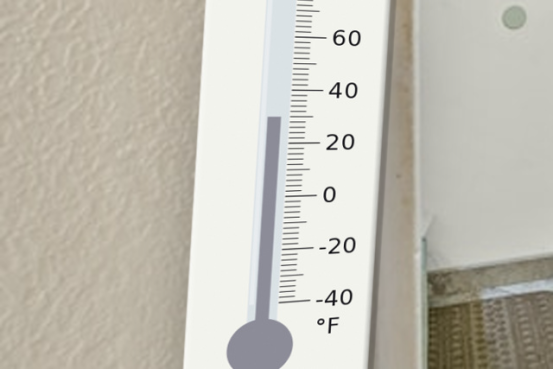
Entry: value=30 unit=°F
